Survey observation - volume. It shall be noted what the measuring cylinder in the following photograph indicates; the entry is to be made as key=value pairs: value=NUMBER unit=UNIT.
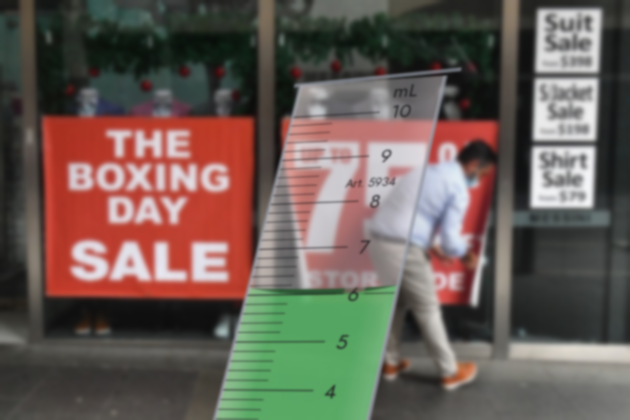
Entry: value=6 unit=mL
